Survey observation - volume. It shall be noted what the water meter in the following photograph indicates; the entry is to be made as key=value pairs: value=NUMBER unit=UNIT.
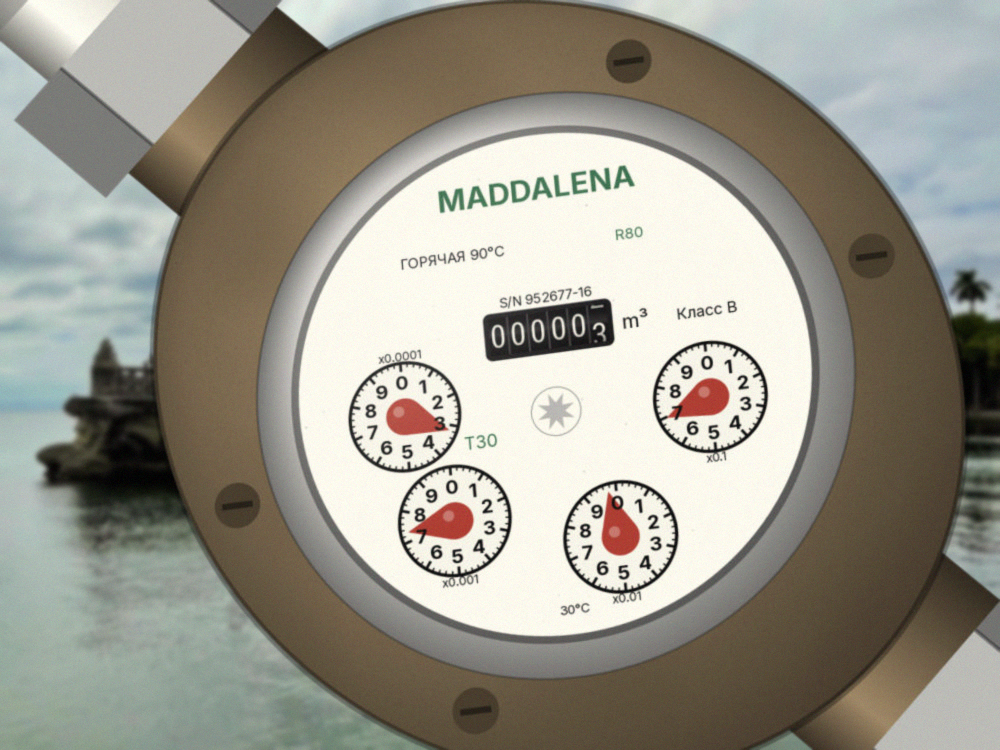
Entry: value=2.6973 unit=m³
